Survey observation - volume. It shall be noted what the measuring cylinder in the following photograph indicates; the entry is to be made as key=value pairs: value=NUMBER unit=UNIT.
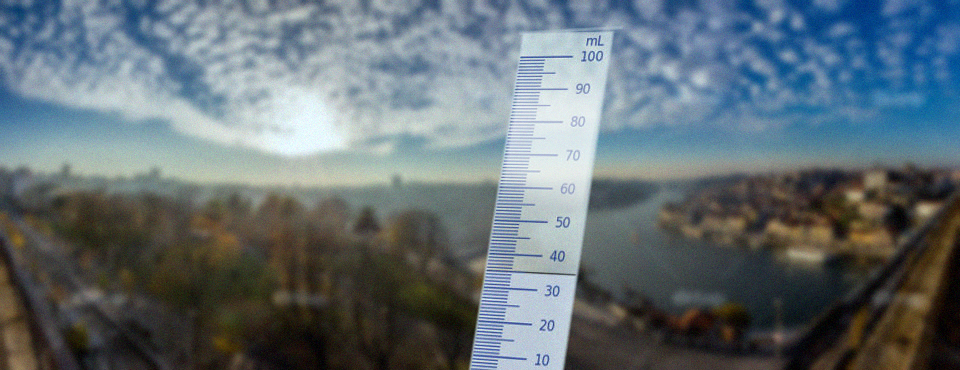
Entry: value=35 unit=mL
